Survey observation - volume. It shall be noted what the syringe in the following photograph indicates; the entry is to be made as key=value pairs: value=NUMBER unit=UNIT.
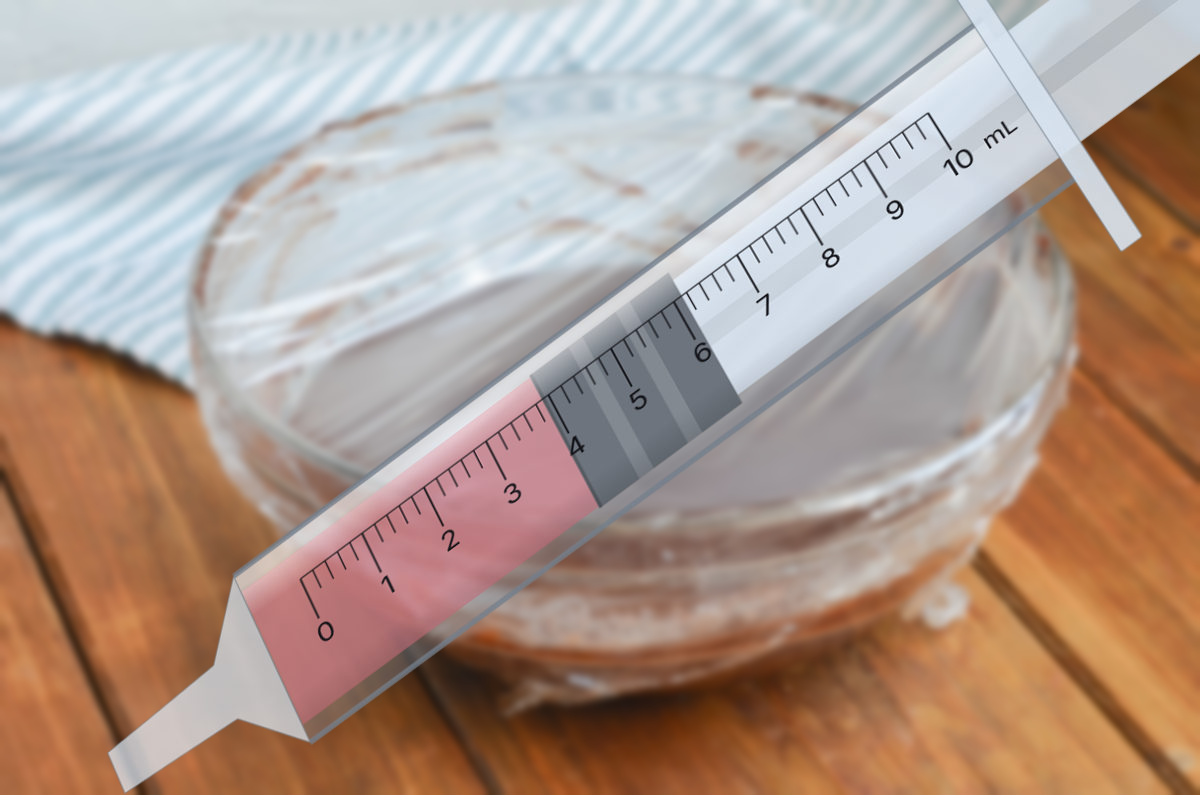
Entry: value=3.9 unit=mL
